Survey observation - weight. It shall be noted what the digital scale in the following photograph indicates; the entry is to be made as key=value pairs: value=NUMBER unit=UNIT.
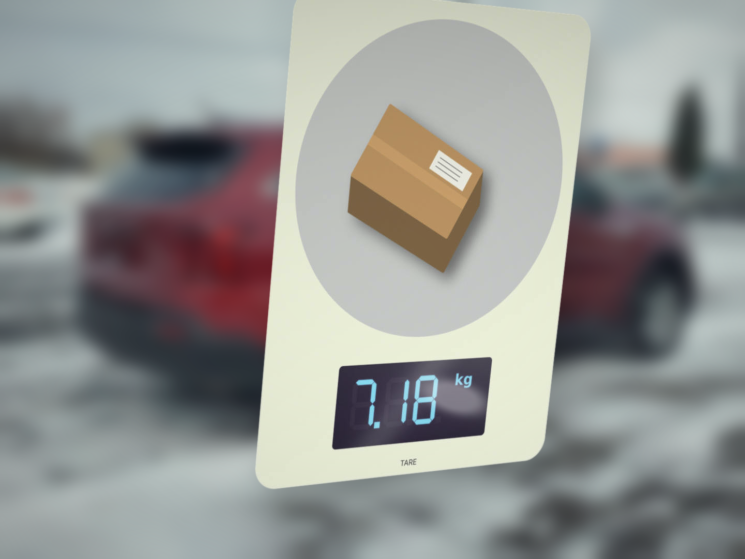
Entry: value=7.18 unit=kg
